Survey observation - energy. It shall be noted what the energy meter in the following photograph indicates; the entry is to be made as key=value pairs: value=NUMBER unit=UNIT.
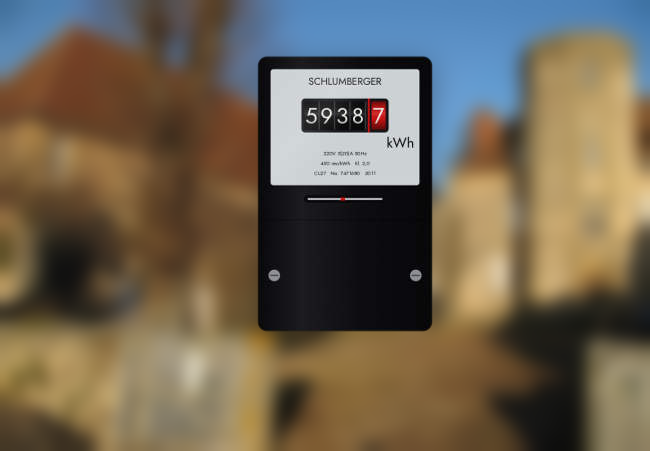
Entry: value=5938.7 unit=kWh
